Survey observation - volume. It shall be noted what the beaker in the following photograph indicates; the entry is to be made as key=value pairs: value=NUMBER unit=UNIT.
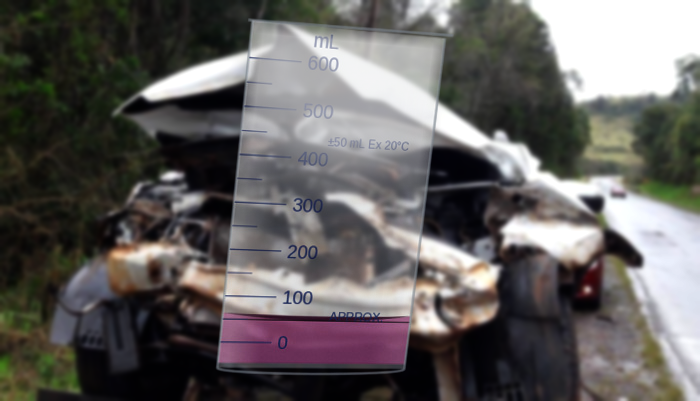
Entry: value=50 unit=mL
